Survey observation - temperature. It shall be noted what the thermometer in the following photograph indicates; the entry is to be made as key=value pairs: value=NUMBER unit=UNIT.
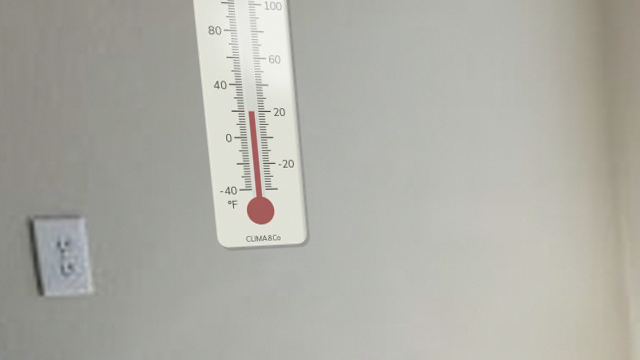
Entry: value=20 unit=°F
